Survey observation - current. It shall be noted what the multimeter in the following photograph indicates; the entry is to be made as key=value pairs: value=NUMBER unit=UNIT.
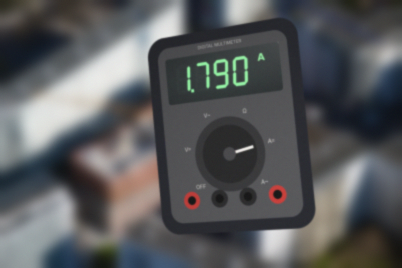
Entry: value=1.790 unit=A
